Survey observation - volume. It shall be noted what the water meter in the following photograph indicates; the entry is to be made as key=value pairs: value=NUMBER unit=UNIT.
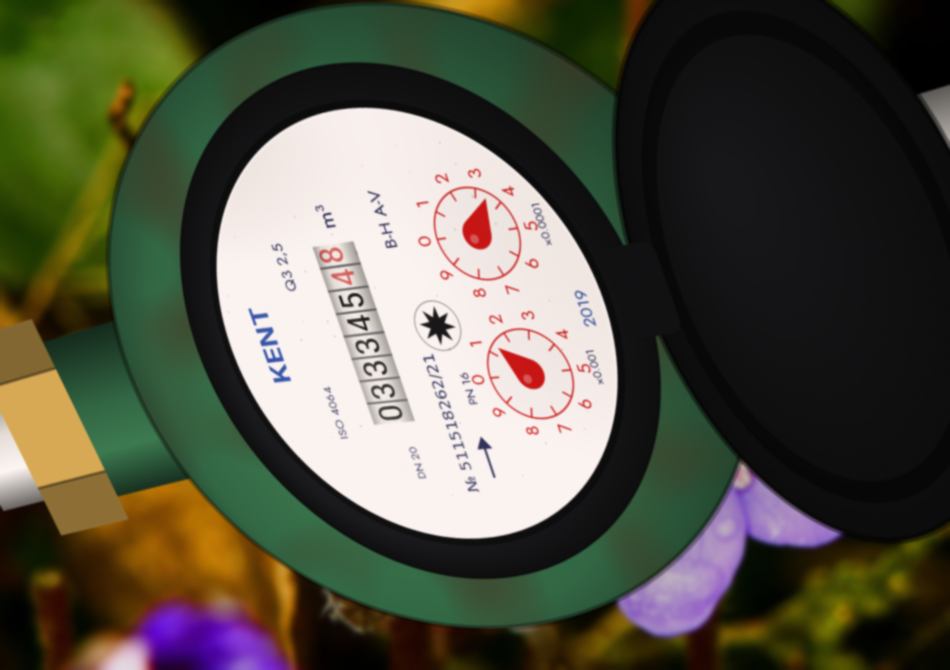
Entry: value=33345.4813 unit=m³
